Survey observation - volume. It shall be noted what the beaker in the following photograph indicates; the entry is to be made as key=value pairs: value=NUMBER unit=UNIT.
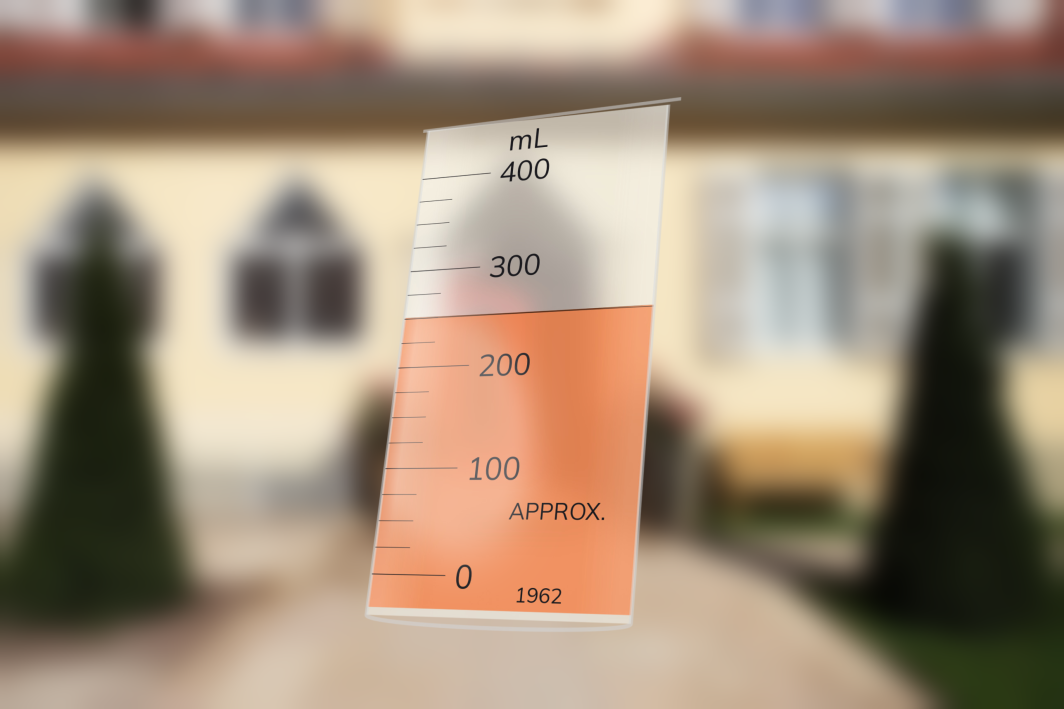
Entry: value=250 unit=mL
